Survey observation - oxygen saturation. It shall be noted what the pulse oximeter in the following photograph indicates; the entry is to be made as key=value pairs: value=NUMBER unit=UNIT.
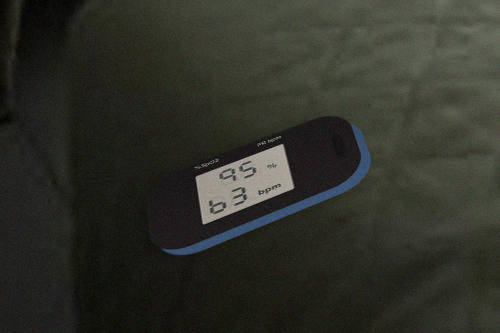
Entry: value=95 unit=%
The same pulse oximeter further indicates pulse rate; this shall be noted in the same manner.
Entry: value=63 unit=bpm
